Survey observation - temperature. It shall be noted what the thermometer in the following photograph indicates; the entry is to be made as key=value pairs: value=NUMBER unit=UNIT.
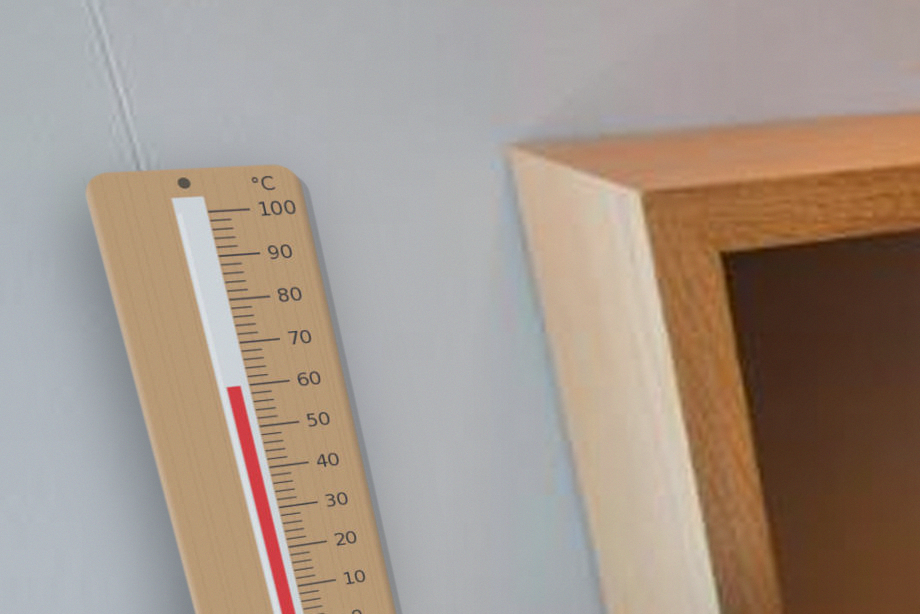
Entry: value=60 unit=°C
